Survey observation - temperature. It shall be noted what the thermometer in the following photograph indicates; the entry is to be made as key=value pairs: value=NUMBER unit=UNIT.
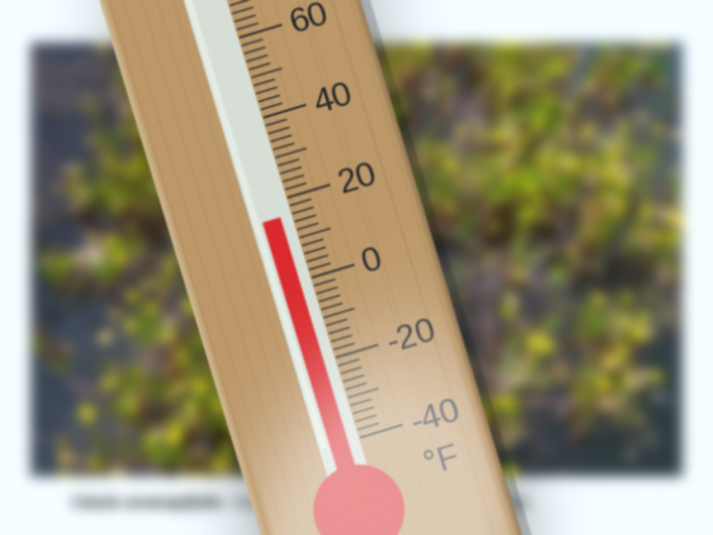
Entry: value=16 unit=°F
